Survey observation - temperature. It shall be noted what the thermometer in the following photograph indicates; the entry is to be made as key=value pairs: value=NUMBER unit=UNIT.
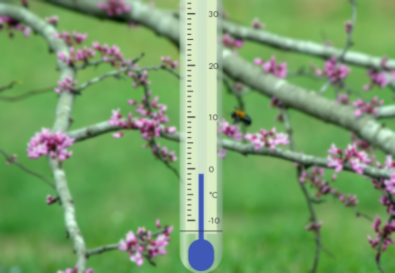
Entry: value=-1 unit=°C
